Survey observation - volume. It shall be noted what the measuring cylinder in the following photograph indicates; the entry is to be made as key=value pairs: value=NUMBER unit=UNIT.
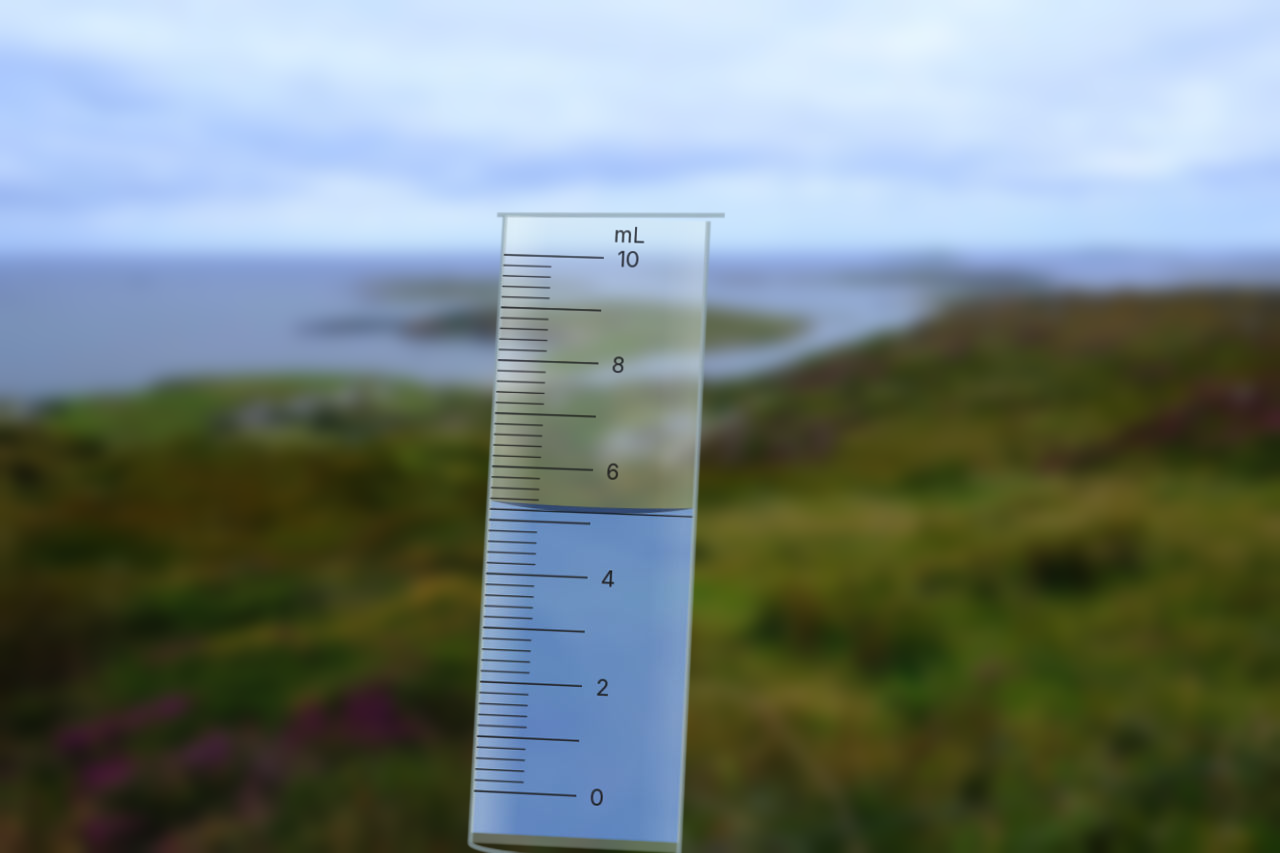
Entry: value=5.2 unit=mL
